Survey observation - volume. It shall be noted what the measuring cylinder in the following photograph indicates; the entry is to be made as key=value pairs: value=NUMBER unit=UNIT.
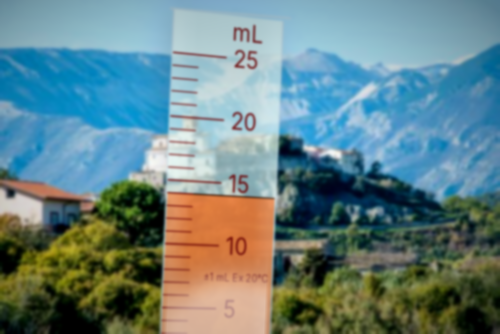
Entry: value=14 unit=mL
